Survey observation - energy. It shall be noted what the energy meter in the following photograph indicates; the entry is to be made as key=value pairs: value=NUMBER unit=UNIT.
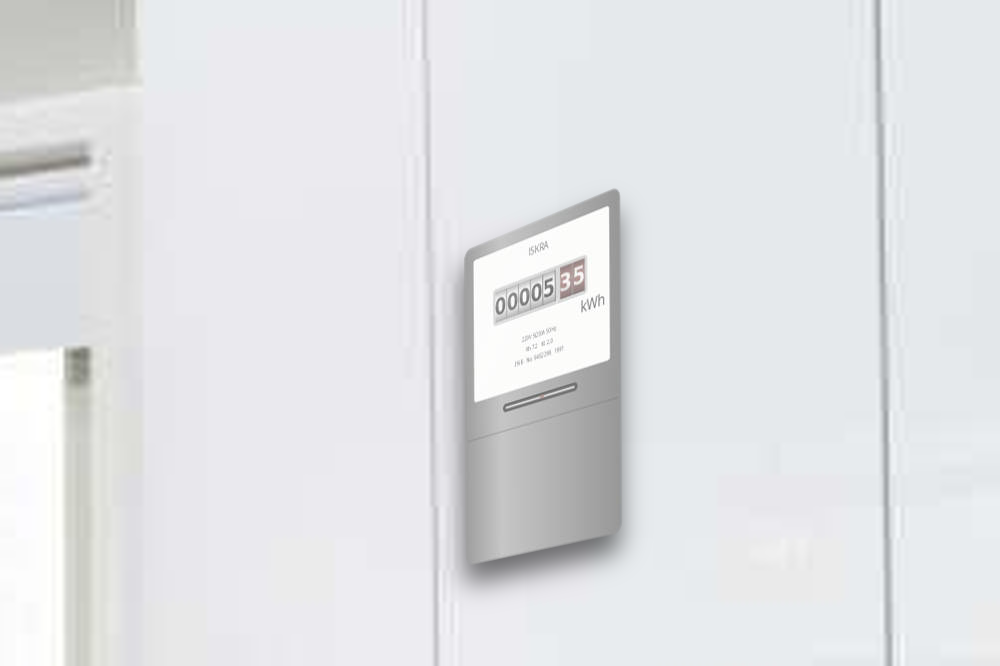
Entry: value=5.35 unit=kWh
